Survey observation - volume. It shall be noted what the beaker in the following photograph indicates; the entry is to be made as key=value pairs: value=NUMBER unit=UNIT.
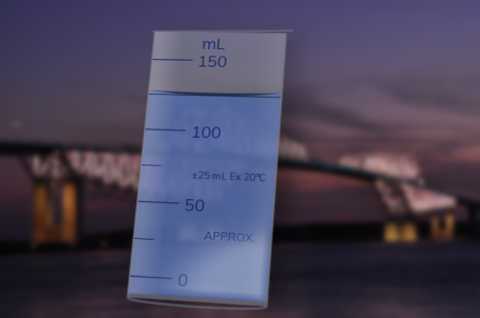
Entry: value=125 unit=mL
